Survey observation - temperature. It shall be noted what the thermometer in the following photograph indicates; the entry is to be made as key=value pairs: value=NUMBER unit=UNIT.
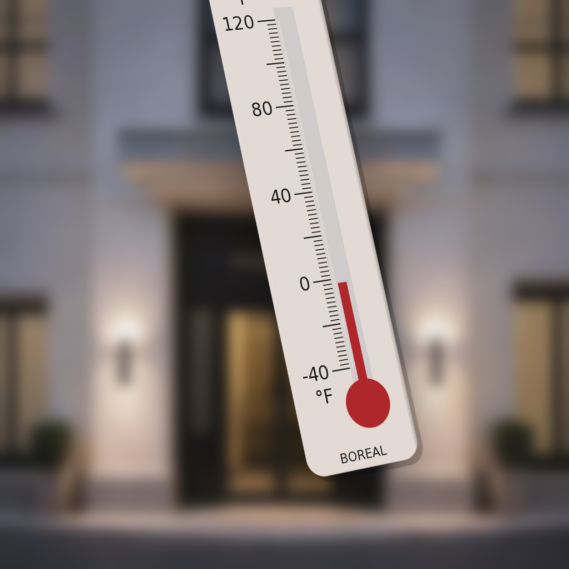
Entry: value=-2 unit=°F
